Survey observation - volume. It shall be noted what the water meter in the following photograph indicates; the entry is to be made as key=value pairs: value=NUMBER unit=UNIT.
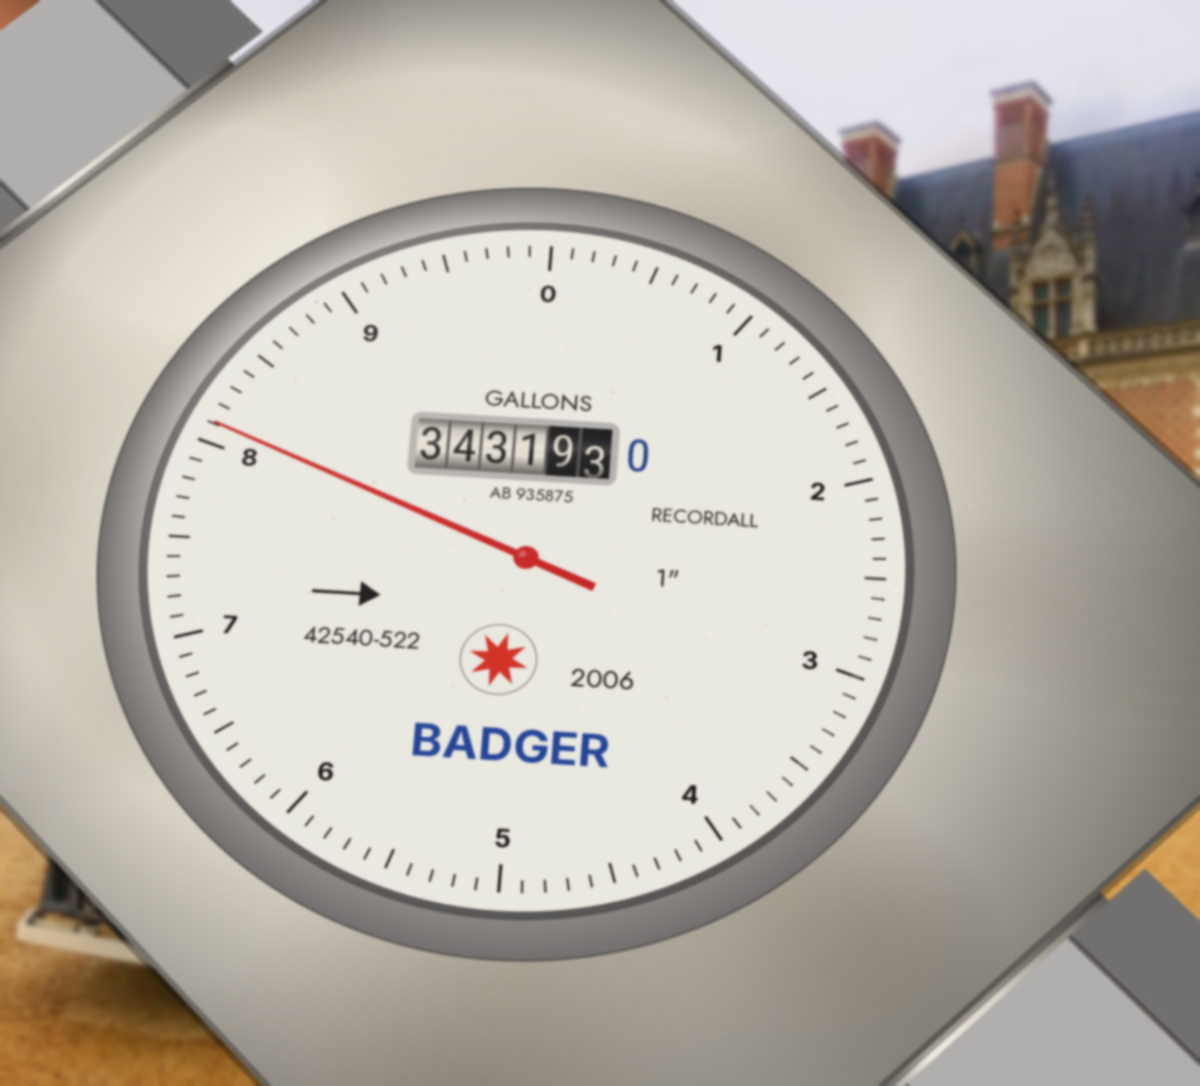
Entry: value=3431928.1 unit=gal
